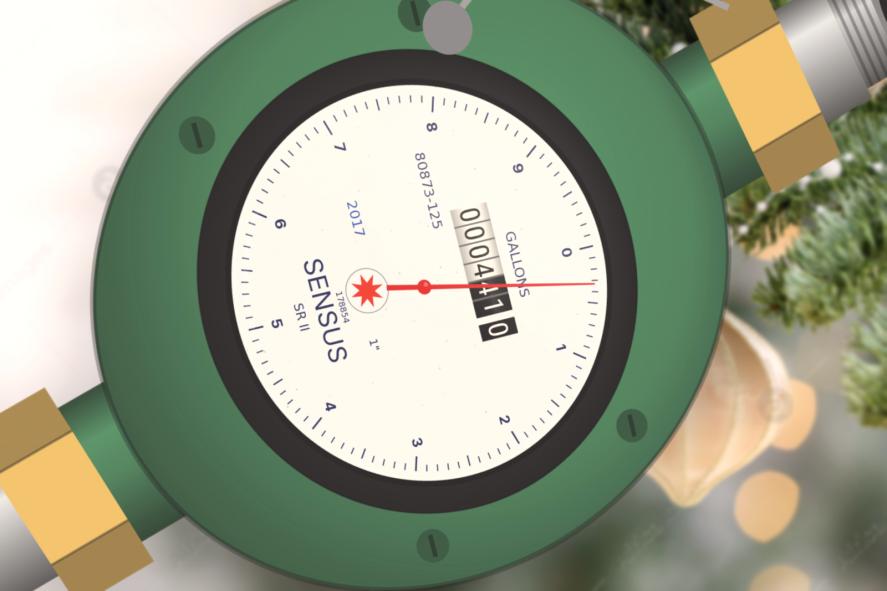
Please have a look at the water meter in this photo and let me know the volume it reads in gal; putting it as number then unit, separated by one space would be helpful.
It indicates 4410.3 gal
